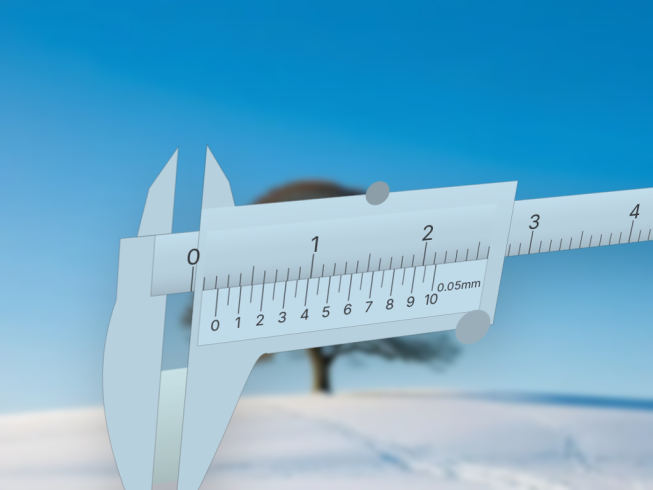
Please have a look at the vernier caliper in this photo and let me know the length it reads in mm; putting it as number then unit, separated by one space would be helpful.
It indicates 2.2 mm
